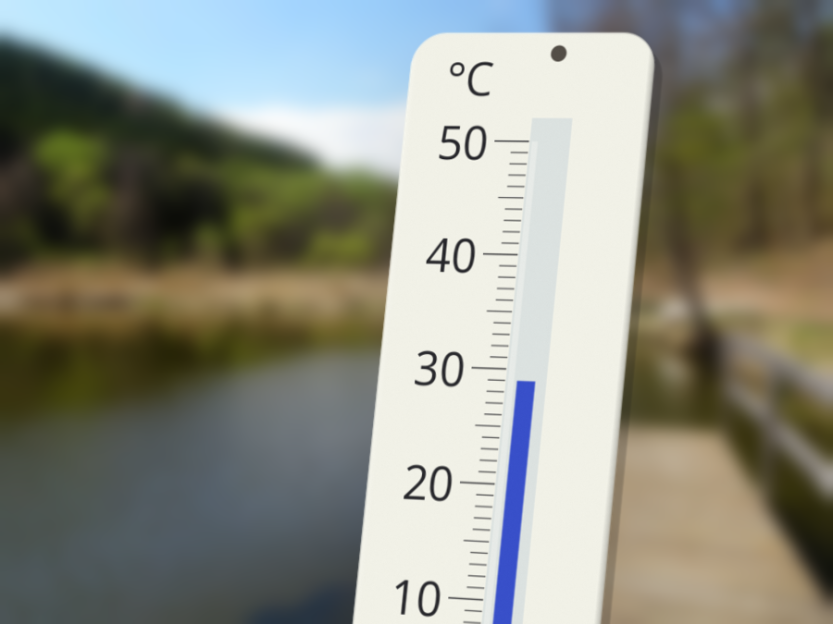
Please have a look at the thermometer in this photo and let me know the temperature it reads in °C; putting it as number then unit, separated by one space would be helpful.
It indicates 29 °C
